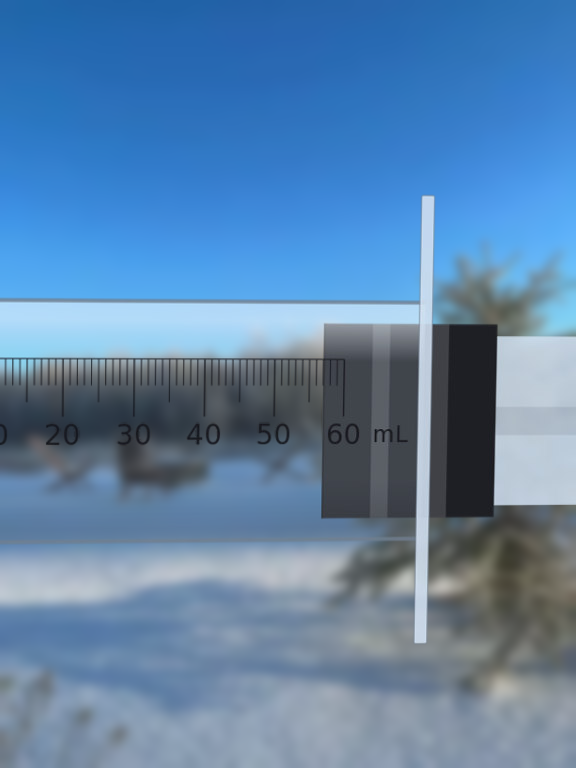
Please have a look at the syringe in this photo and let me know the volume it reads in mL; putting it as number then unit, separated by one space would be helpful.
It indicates 57 mL
